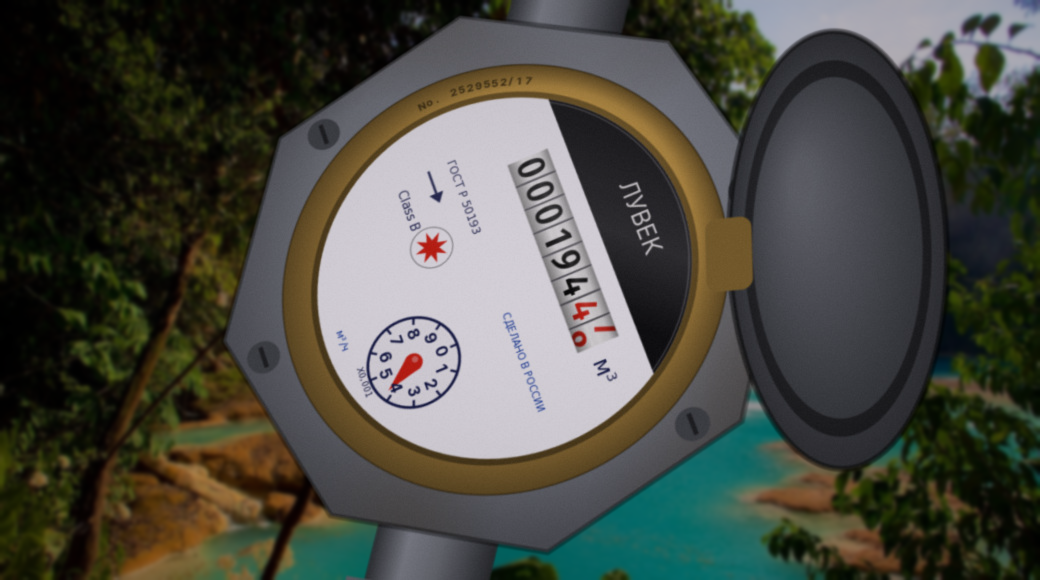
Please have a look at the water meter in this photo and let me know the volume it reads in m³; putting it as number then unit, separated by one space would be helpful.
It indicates 194.474 m³
